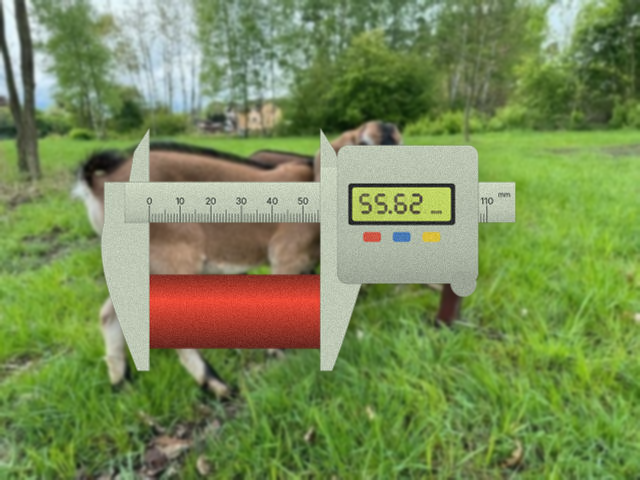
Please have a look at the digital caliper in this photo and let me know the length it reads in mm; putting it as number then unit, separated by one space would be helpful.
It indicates 55.62 mm
